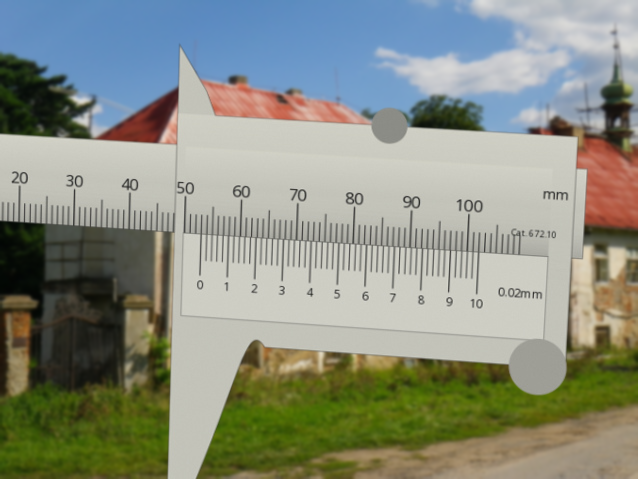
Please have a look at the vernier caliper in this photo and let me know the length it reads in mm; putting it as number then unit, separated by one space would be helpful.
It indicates 53.0 mm
